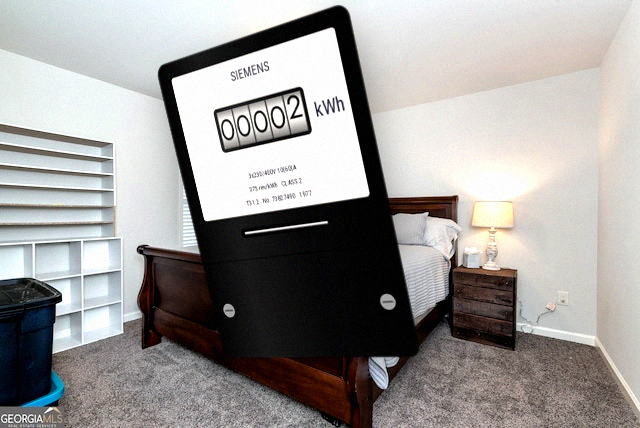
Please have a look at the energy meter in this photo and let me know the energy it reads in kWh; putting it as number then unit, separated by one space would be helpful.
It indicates 2 kWh
